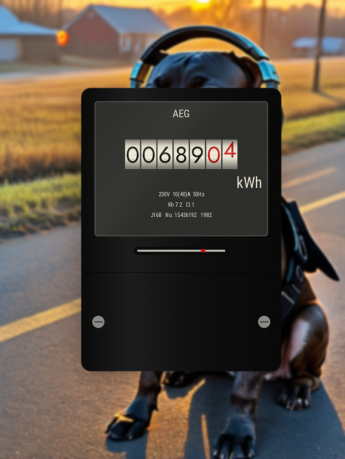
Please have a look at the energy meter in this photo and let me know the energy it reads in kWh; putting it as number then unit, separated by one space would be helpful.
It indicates 689.04 kWh
